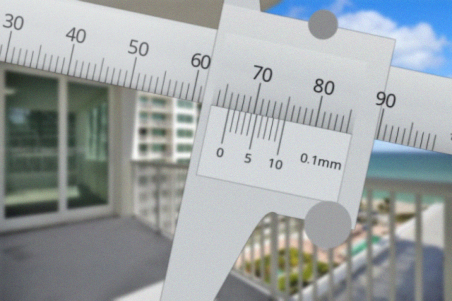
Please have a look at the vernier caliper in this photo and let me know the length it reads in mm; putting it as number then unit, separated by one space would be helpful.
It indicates 66.0 mm
